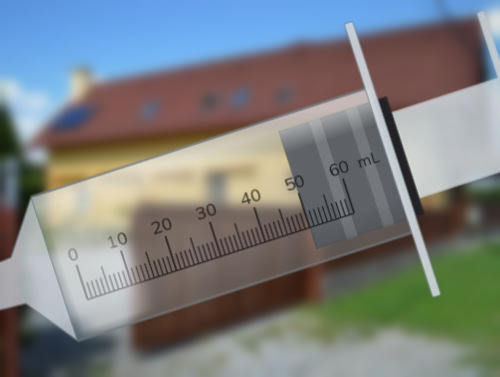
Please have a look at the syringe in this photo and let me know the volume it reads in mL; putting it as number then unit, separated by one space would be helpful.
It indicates 50 mL
